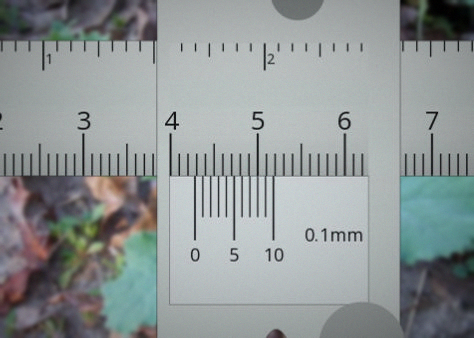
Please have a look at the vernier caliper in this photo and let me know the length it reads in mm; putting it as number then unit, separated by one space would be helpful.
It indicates 42.8 mm
